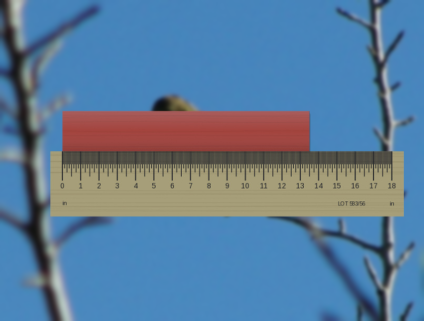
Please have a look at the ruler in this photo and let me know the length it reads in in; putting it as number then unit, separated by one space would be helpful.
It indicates 13.5 in
